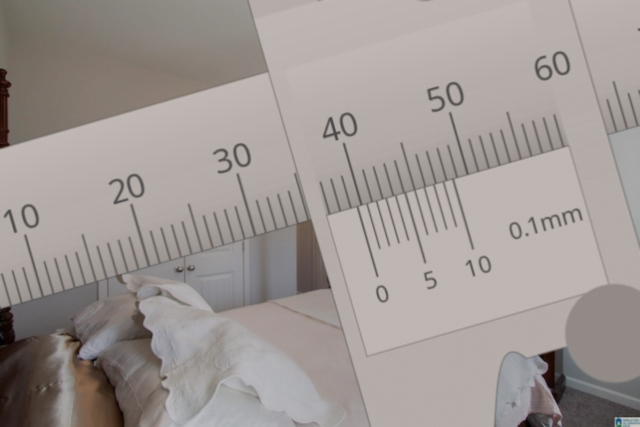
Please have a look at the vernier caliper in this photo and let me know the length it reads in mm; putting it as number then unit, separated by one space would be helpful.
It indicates 39.6 mm
